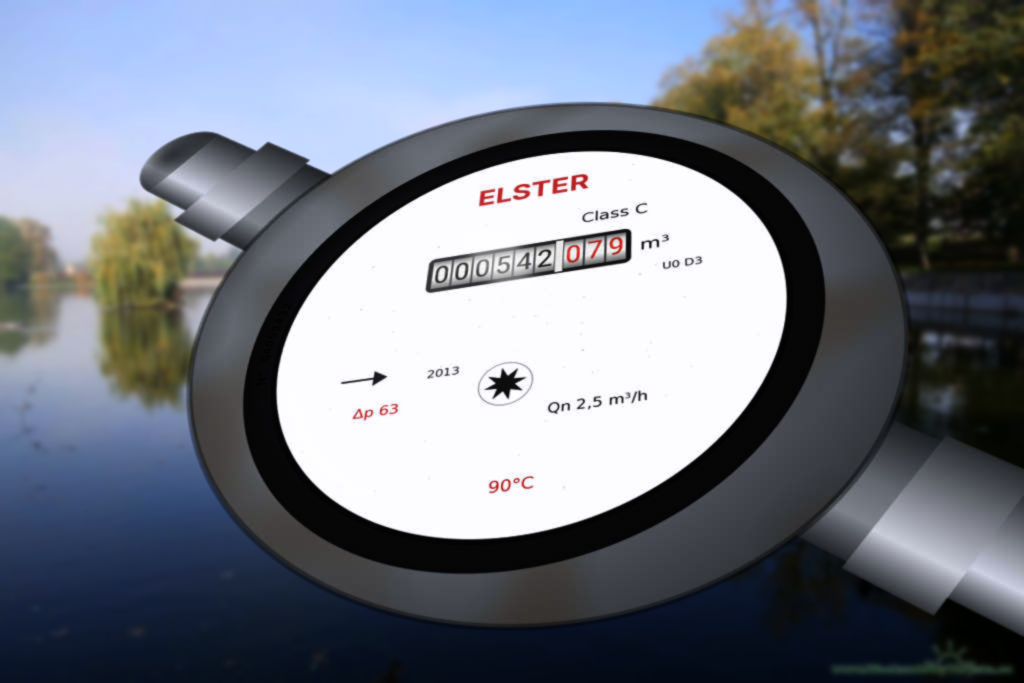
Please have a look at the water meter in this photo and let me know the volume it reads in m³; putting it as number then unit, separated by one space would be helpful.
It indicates 542.079 m³
